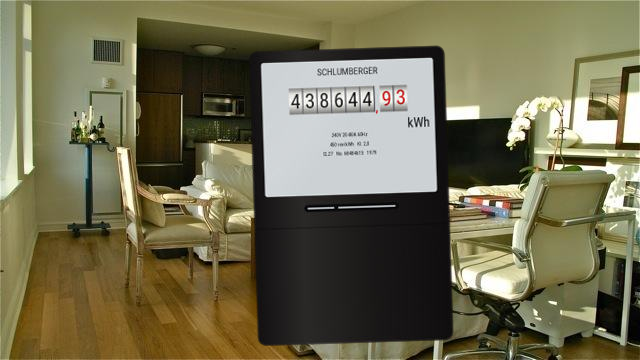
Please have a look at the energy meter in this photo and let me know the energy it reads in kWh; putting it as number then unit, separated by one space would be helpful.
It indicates 438644.93 kWh
